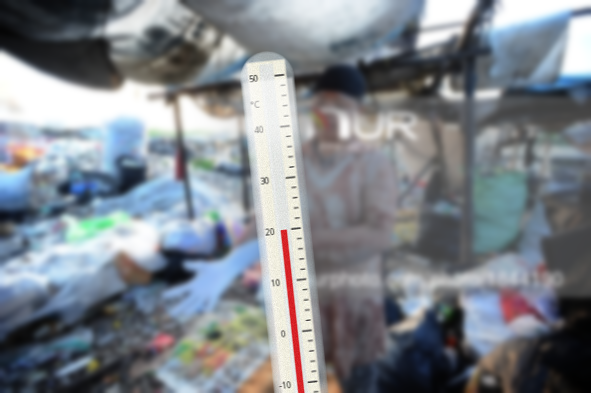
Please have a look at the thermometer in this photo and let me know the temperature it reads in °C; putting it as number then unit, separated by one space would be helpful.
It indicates 20 °C
